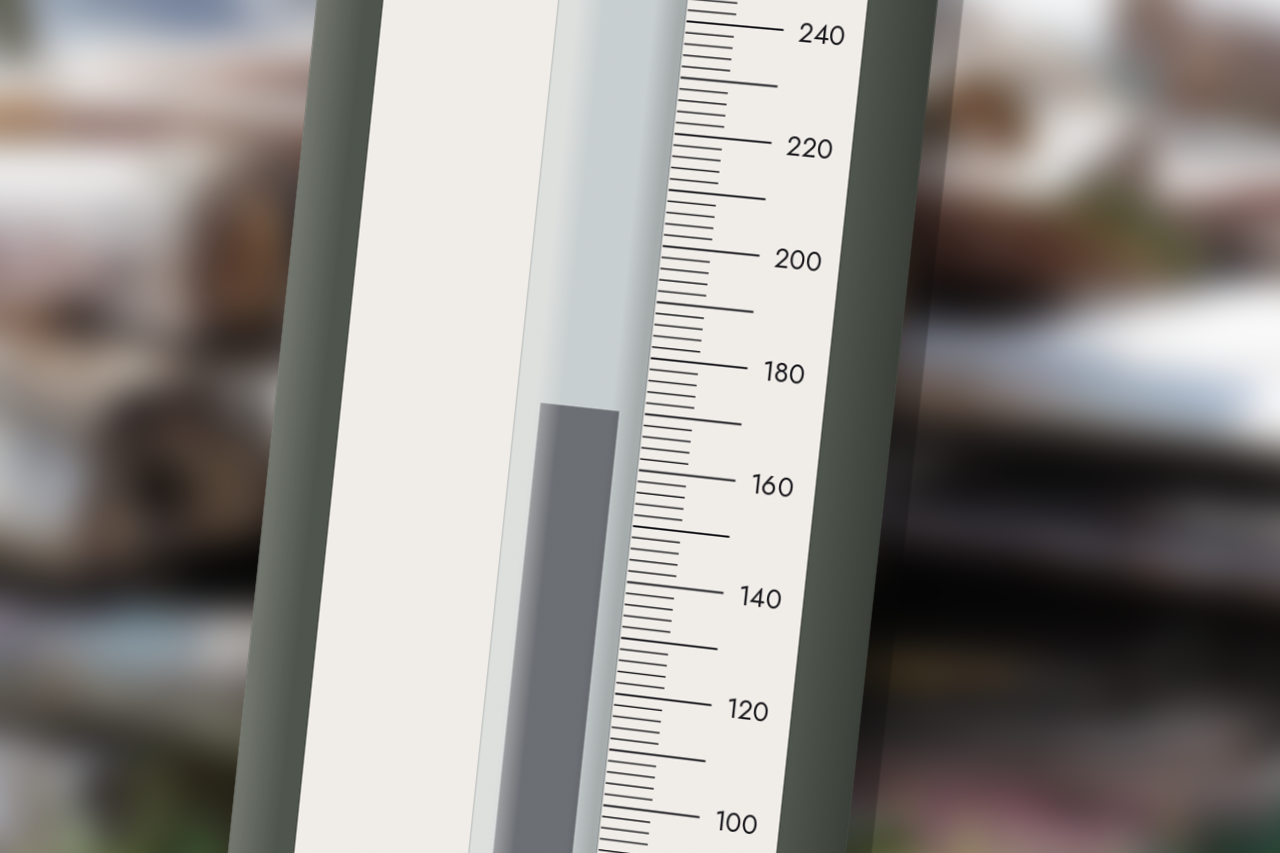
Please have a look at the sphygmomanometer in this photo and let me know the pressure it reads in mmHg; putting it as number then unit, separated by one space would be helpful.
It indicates 170 mmHg
